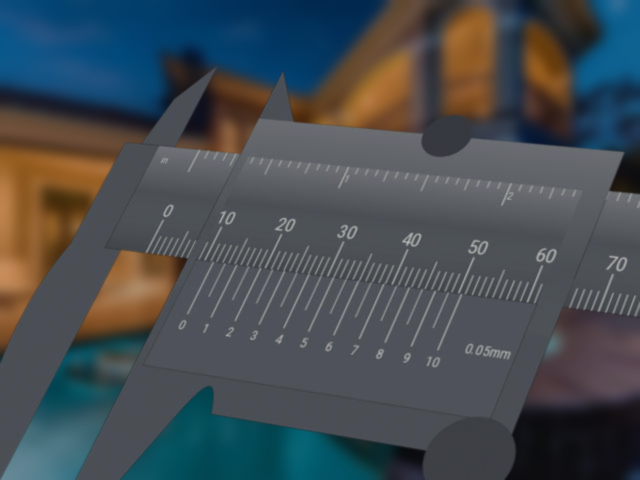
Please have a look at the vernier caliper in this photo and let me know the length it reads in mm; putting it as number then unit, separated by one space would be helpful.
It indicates 11.5 mm
